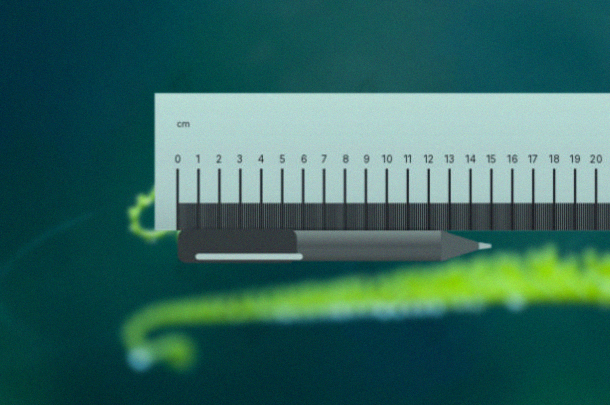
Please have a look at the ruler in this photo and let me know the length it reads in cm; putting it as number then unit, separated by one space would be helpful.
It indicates 15 cm
